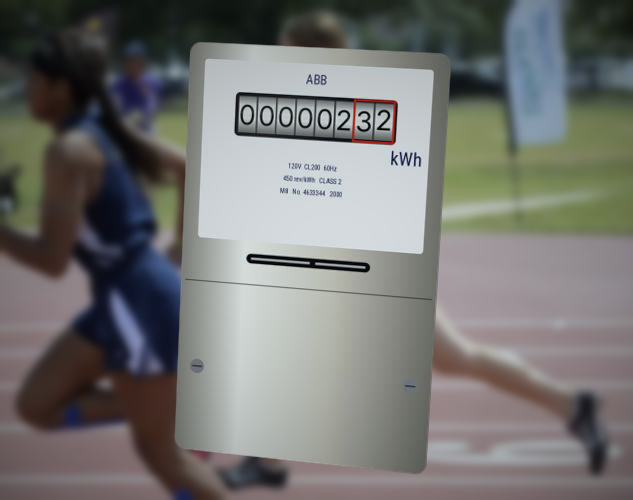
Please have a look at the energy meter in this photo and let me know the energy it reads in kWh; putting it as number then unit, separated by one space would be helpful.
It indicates 2.32 kWh
